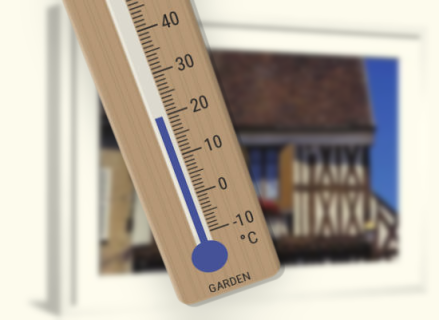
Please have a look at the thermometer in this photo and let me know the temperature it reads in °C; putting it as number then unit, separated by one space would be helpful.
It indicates 20 °C
